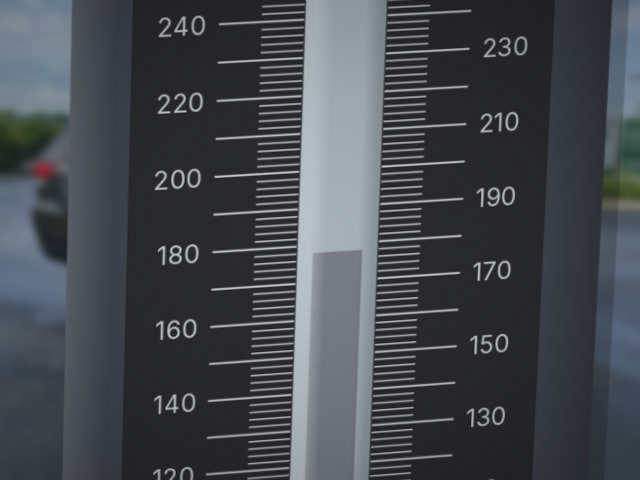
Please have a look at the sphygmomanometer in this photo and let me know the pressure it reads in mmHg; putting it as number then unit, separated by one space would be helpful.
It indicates 178 mmHg
